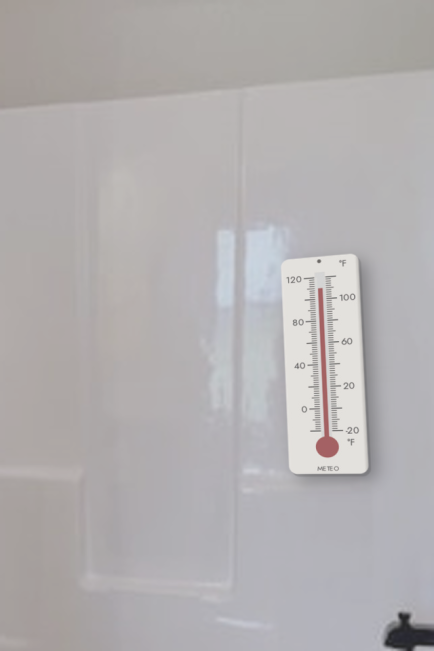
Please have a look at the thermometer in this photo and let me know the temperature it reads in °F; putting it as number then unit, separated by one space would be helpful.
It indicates 110 °F
